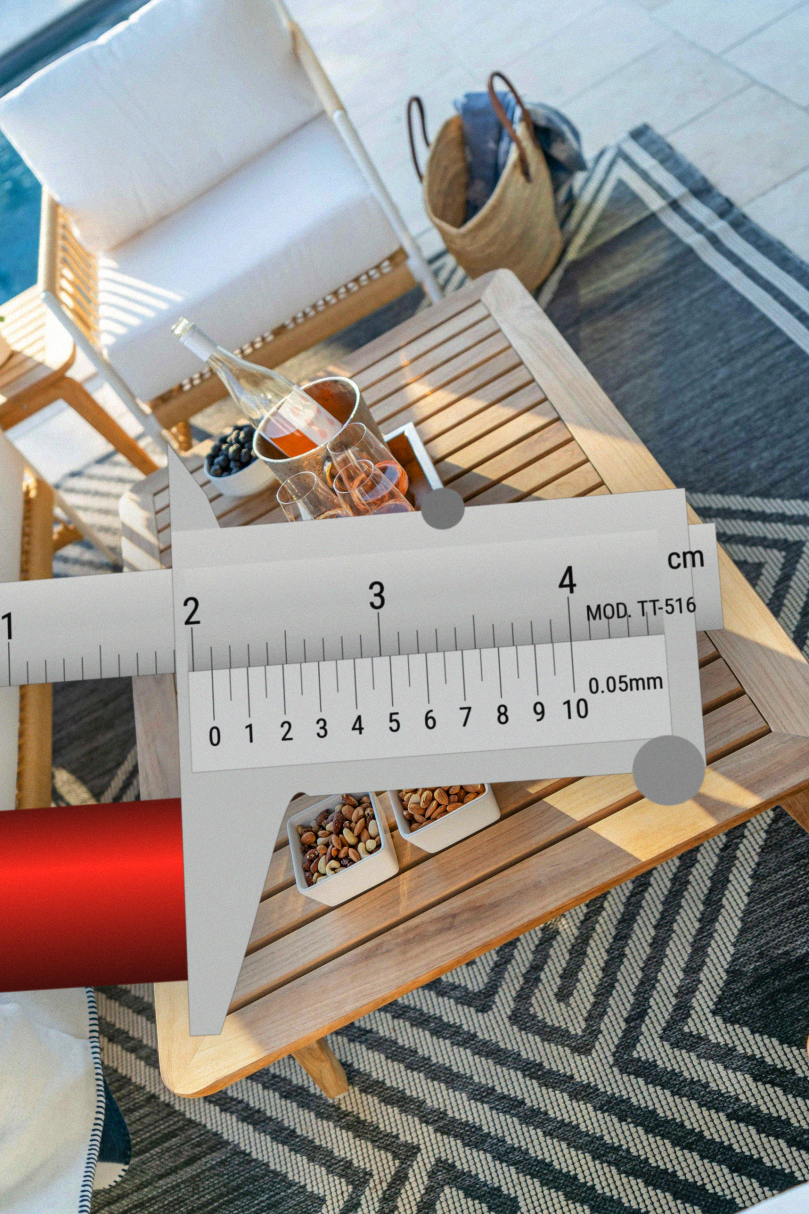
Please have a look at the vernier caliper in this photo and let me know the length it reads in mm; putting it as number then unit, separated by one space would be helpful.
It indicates 21.0 mm
